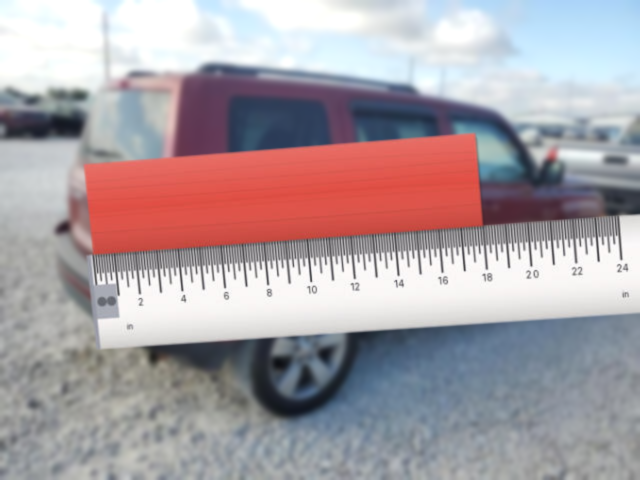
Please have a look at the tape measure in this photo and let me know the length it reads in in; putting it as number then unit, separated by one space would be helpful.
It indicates 18 in
